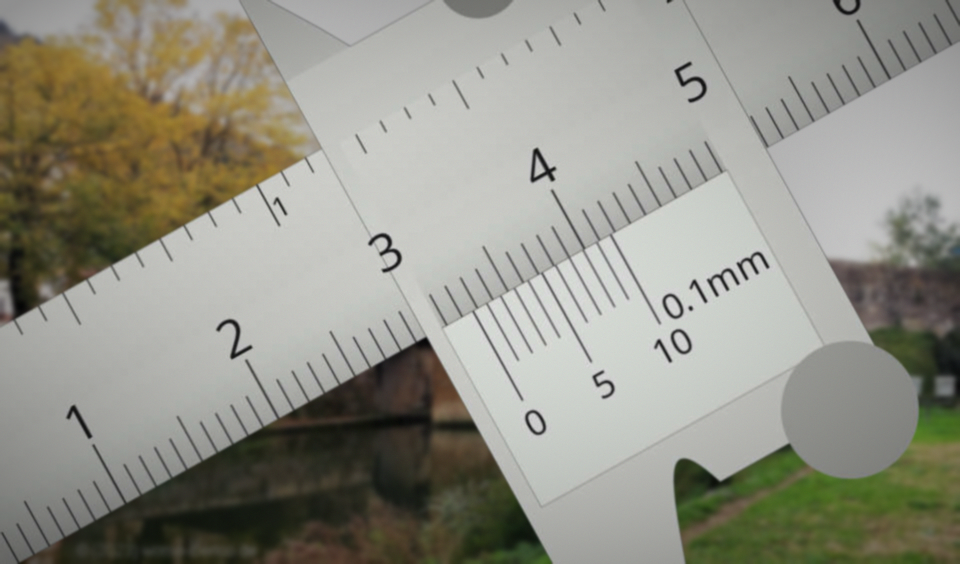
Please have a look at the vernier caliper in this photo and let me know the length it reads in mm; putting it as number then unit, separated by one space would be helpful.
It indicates 32.7 mm
